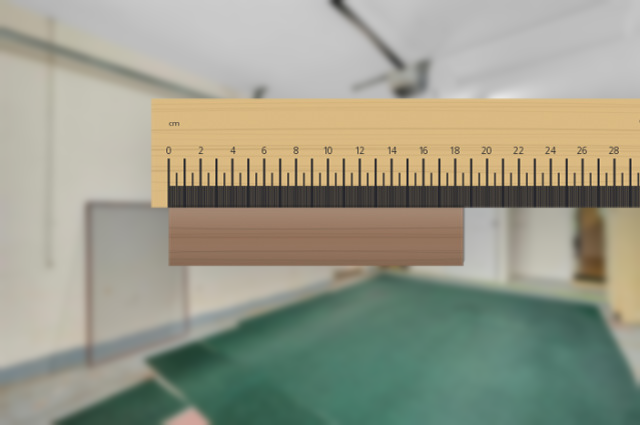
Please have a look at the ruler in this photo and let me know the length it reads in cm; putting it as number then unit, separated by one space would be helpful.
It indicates 18.5 cm
